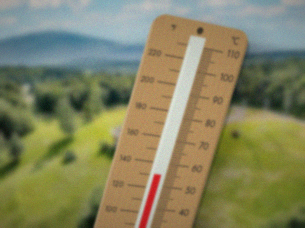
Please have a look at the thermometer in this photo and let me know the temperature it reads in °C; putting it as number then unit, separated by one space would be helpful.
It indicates 55 °C
